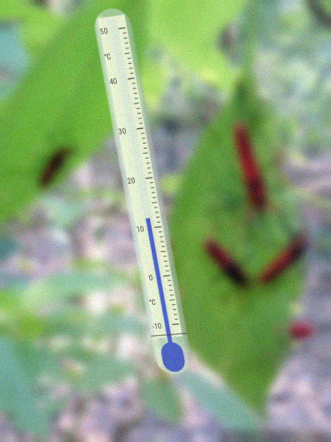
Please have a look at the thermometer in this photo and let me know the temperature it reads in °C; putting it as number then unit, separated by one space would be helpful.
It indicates 12 °C
